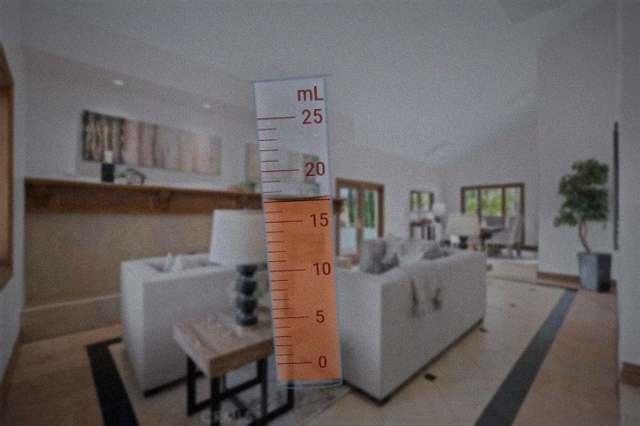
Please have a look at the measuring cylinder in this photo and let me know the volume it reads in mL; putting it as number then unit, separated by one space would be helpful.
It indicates 17 mL
